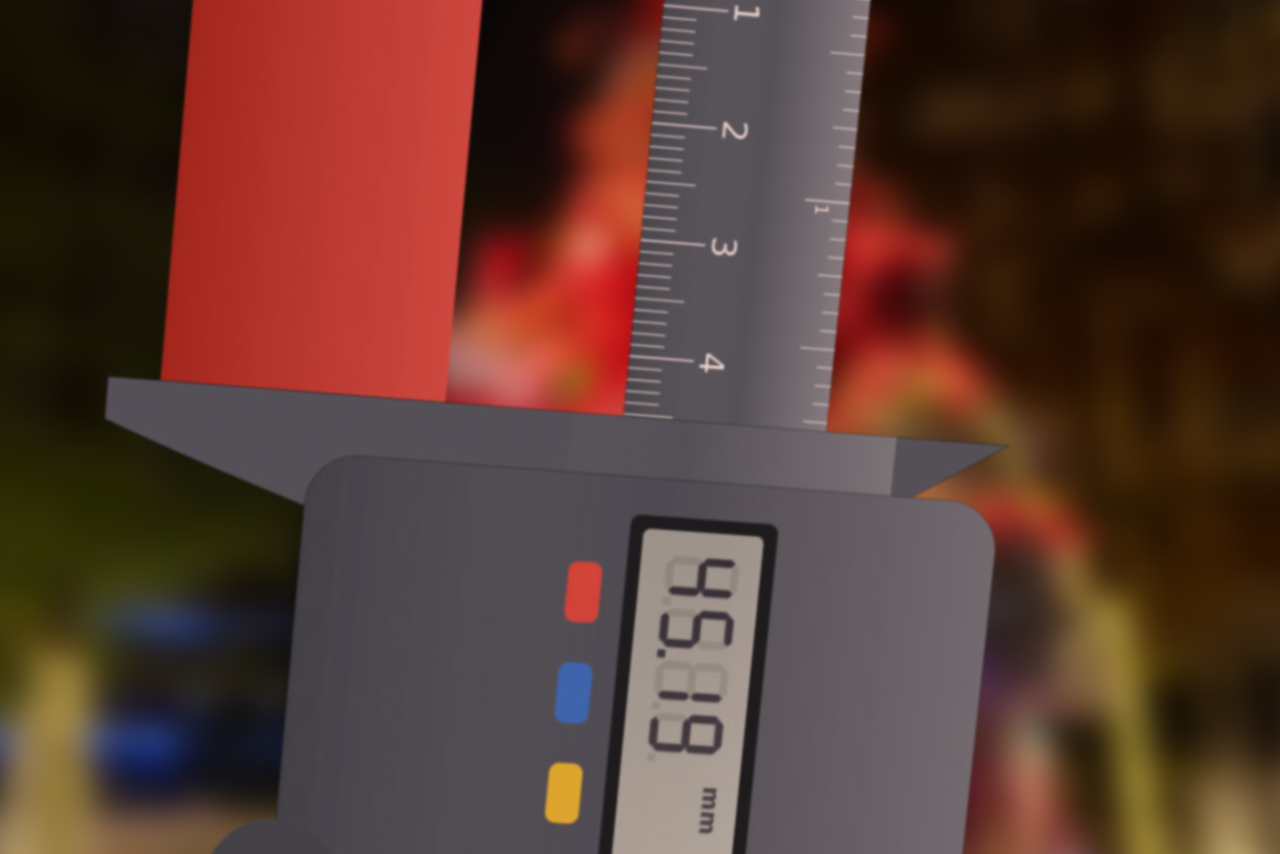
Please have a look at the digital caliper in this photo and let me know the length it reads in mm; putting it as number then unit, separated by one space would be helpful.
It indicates 45.19 mm
